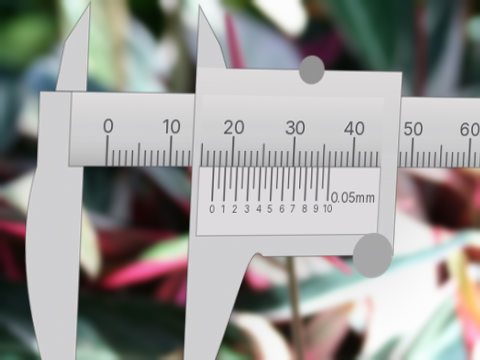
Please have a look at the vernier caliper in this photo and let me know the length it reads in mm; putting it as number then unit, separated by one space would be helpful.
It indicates 17.0 mm
